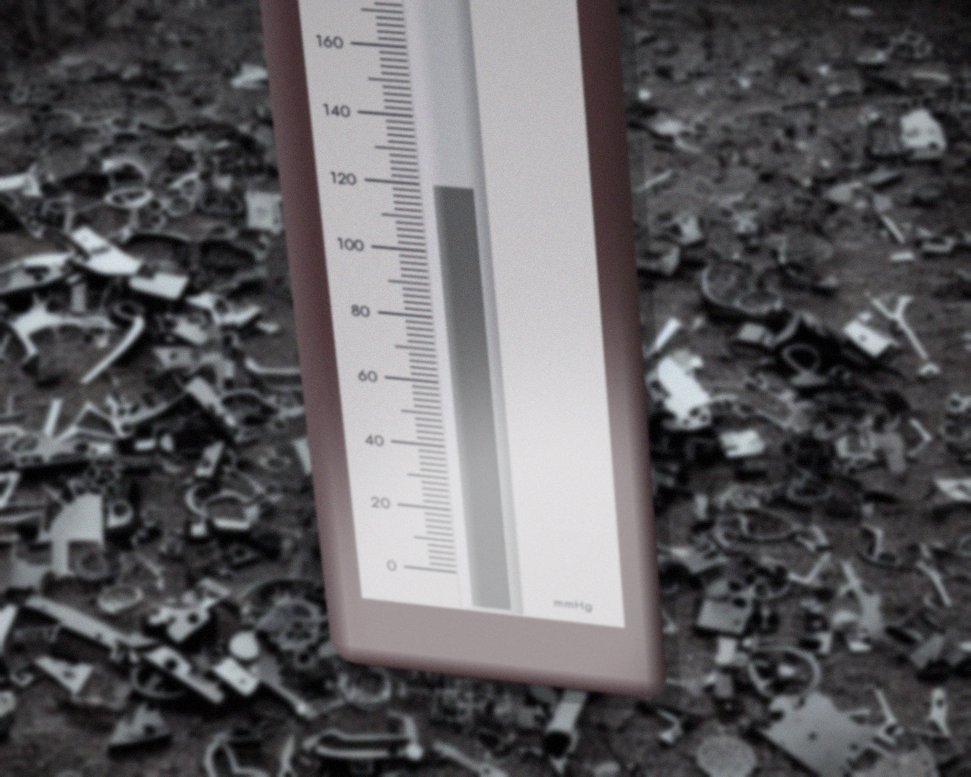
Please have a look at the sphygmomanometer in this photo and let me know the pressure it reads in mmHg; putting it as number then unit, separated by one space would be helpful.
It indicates 120 mmHg
